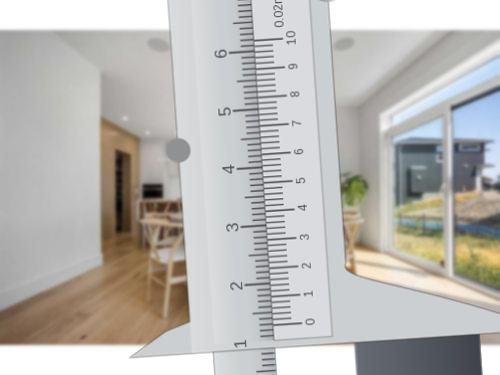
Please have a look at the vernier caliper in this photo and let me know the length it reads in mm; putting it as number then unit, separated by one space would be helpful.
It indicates 12.8 mm
